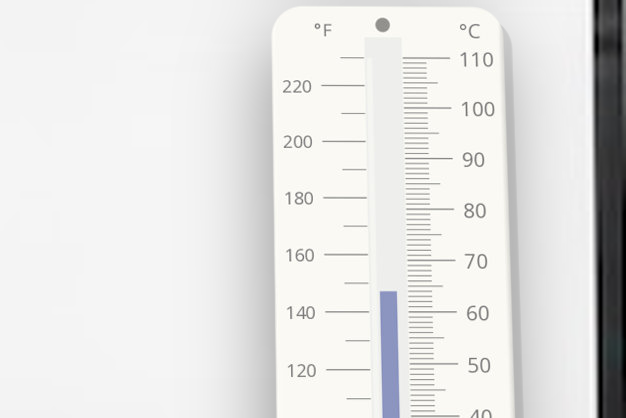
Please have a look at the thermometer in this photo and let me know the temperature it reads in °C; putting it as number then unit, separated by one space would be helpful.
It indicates 64 °C
